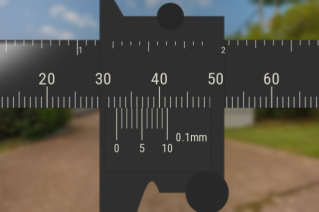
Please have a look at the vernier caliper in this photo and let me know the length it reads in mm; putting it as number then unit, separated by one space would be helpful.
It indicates 32.4 mm
